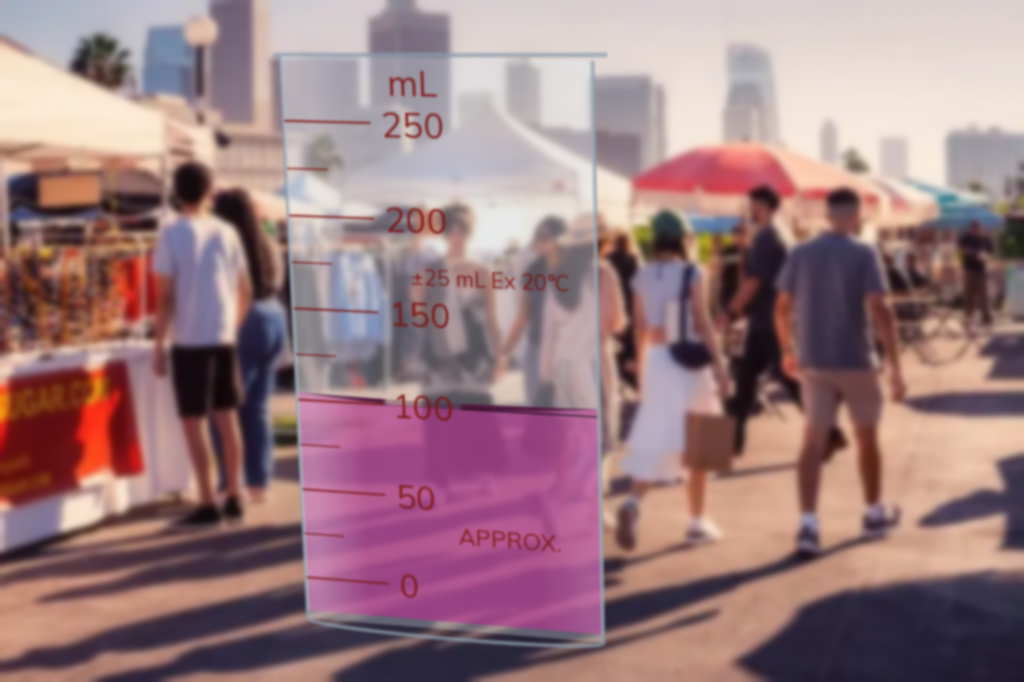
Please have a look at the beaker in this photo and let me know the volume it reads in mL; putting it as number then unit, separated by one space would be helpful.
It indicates 100 mL
